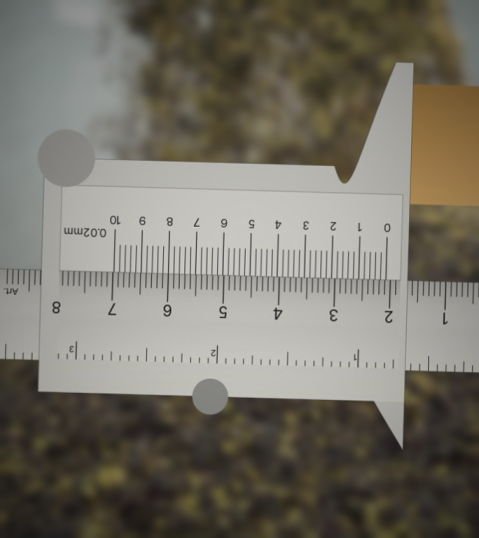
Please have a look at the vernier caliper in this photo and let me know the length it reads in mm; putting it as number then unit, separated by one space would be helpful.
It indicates 20.8 mm
